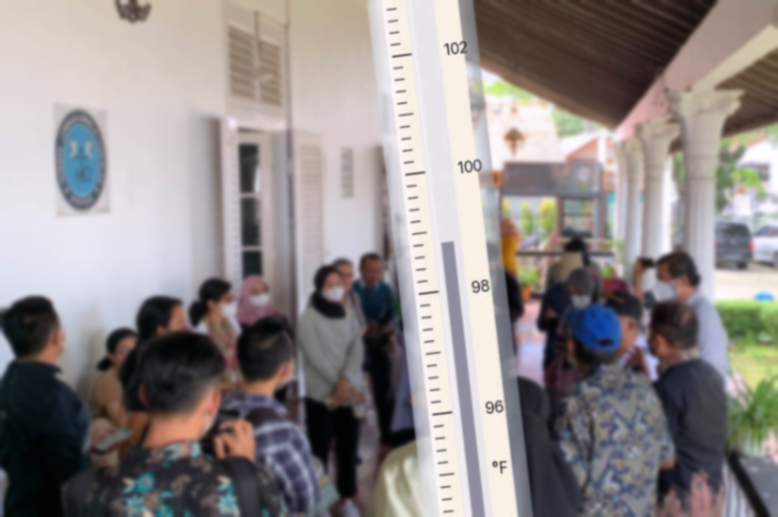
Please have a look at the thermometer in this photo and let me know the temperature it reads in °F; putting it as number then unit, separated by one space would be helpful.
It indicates 98.8 °F
